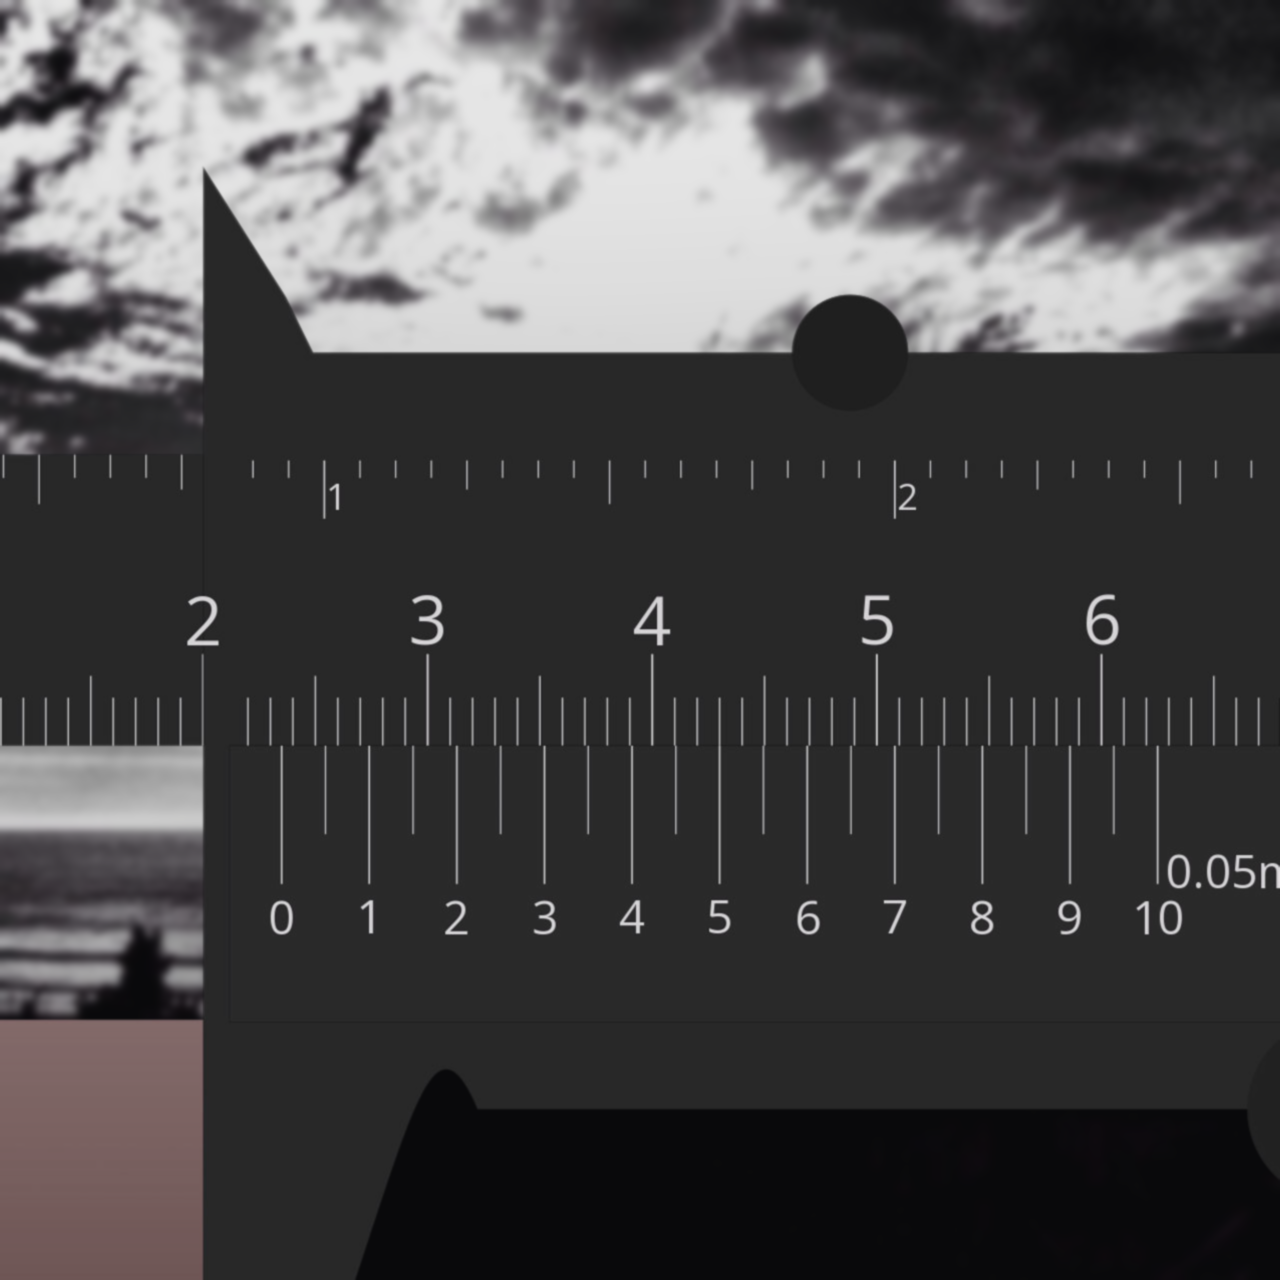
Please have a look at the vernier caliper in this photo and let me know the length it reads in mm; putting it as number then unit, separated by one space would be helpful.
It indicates 23.5 mm
